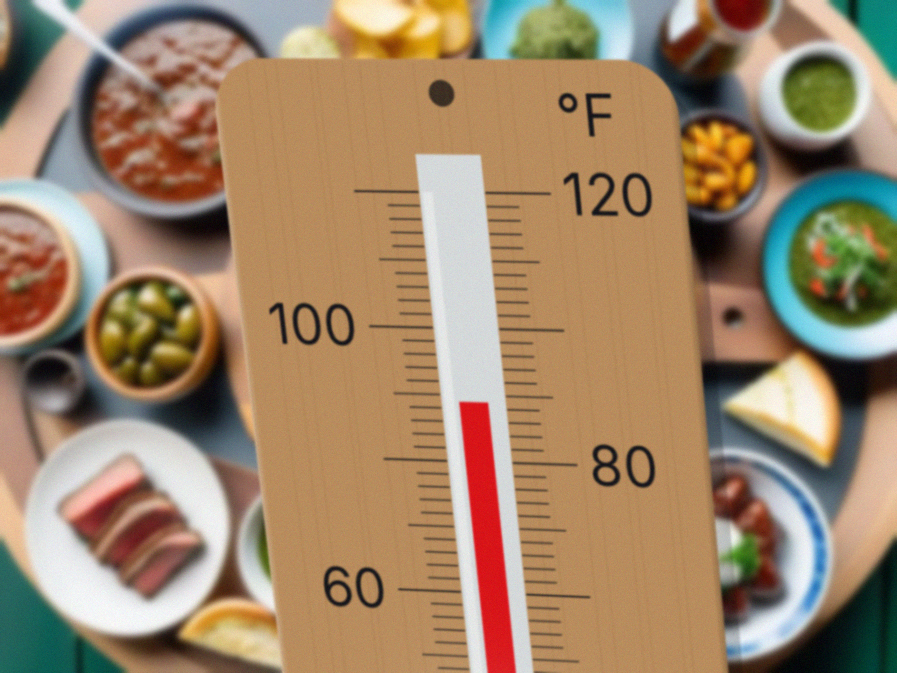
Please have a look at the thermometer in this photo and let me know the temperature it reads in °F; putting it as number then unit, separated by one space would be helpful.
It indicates 89 °F
